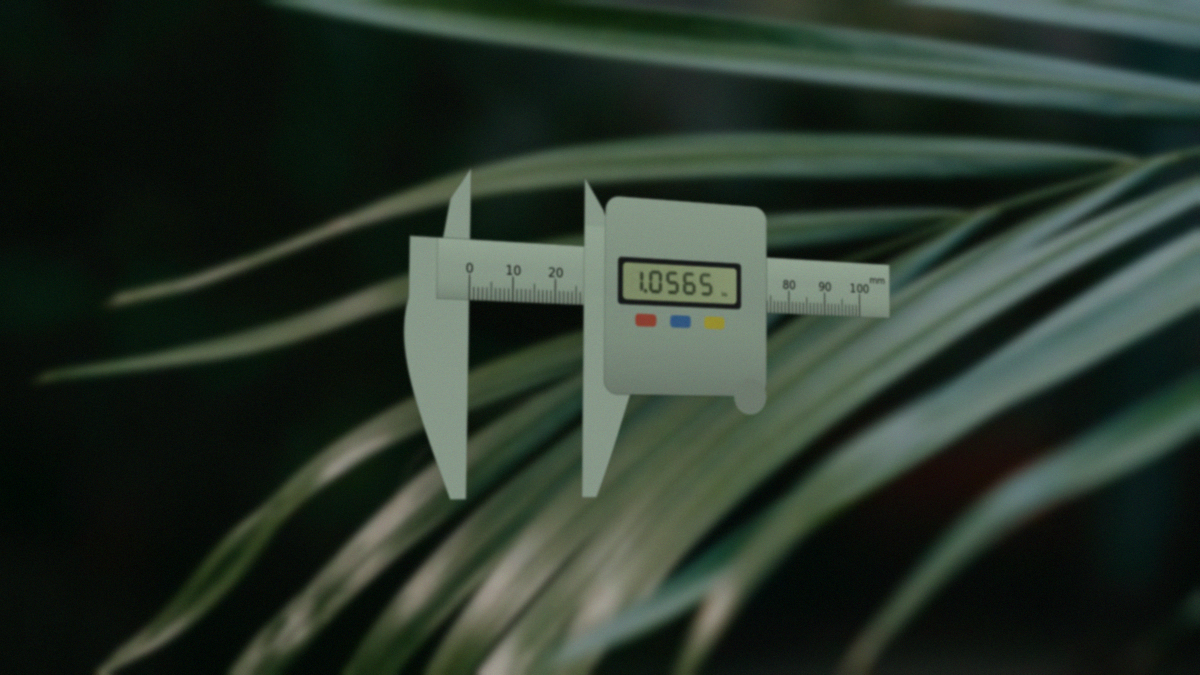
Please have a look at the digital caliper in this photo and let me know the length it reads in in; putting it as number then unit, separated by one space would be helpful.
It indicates 1.0565 in
